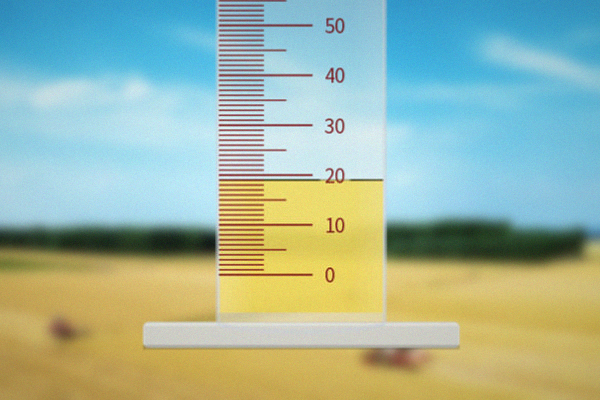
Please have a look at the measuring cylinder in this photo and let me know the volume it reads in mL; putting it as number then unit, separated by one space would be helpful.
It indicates 19 mL
